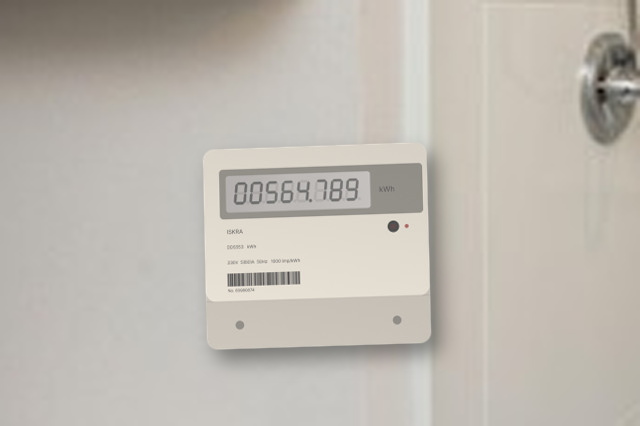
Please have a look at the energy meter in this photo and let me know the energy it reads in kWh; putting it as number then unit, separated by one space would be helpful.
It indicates 564.789 kWh
